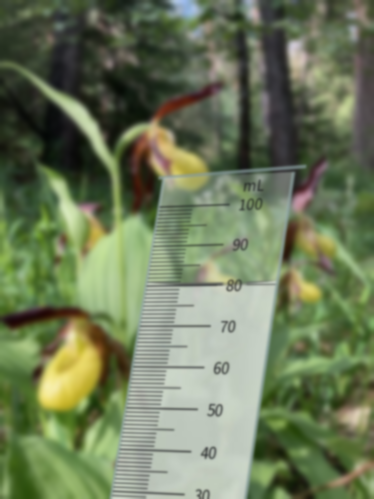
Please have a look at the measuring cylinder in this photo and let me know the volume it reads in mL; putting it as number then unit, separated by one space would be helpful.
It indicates 80 mL
